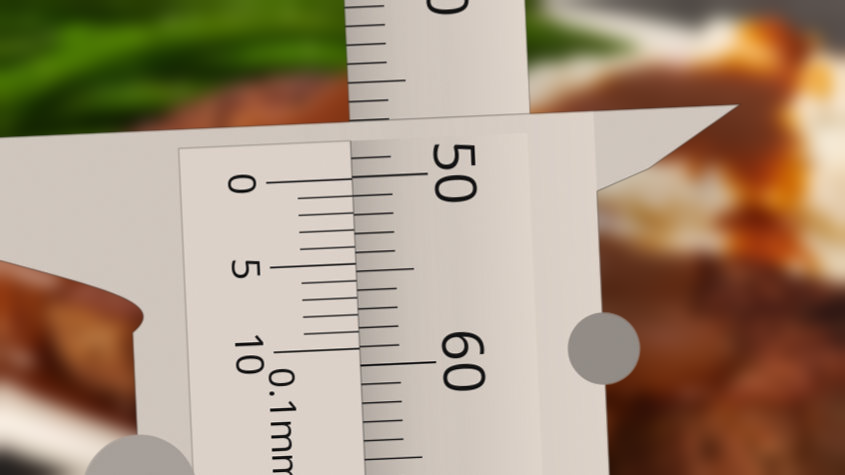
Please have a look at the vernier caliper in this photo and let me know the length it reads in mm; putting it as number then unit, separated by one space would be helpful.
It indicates 50.1 mm
